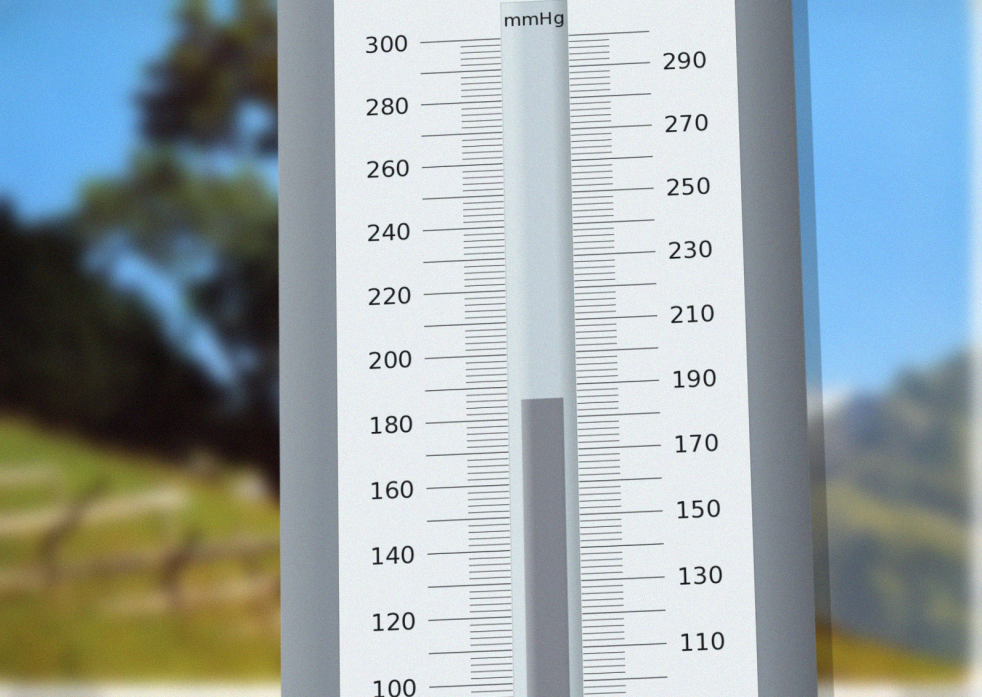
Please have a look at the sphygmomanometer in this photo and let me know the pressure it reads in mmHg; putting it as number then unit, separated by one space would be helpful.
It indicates 186 mmHg
